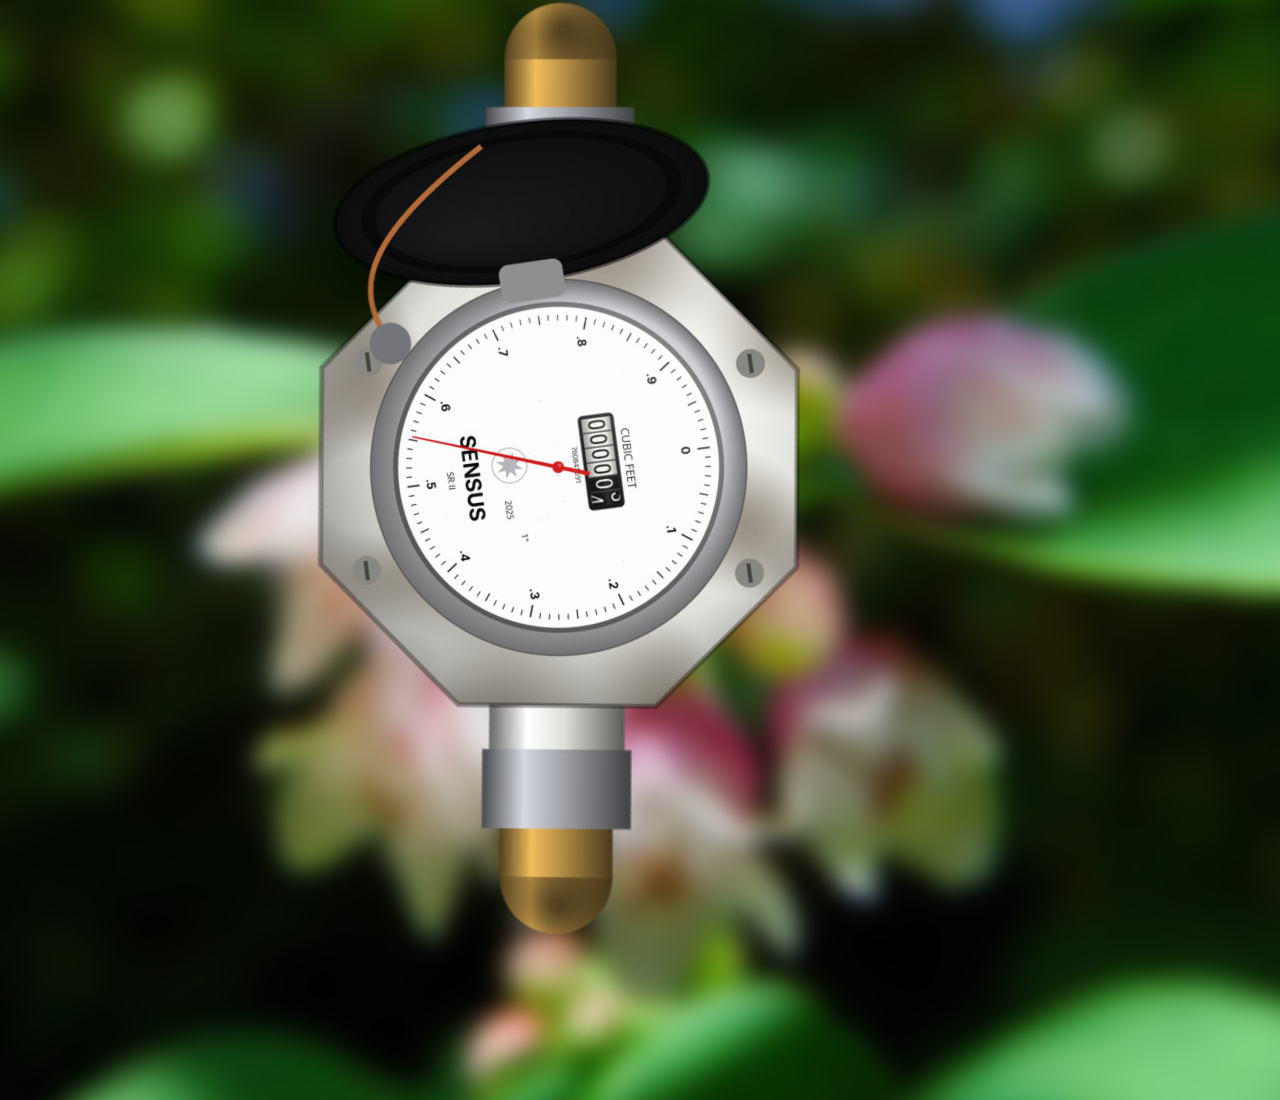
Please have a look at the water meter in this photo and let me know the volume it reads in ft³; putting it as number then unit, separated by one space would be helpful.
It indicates 3.55 ft³
